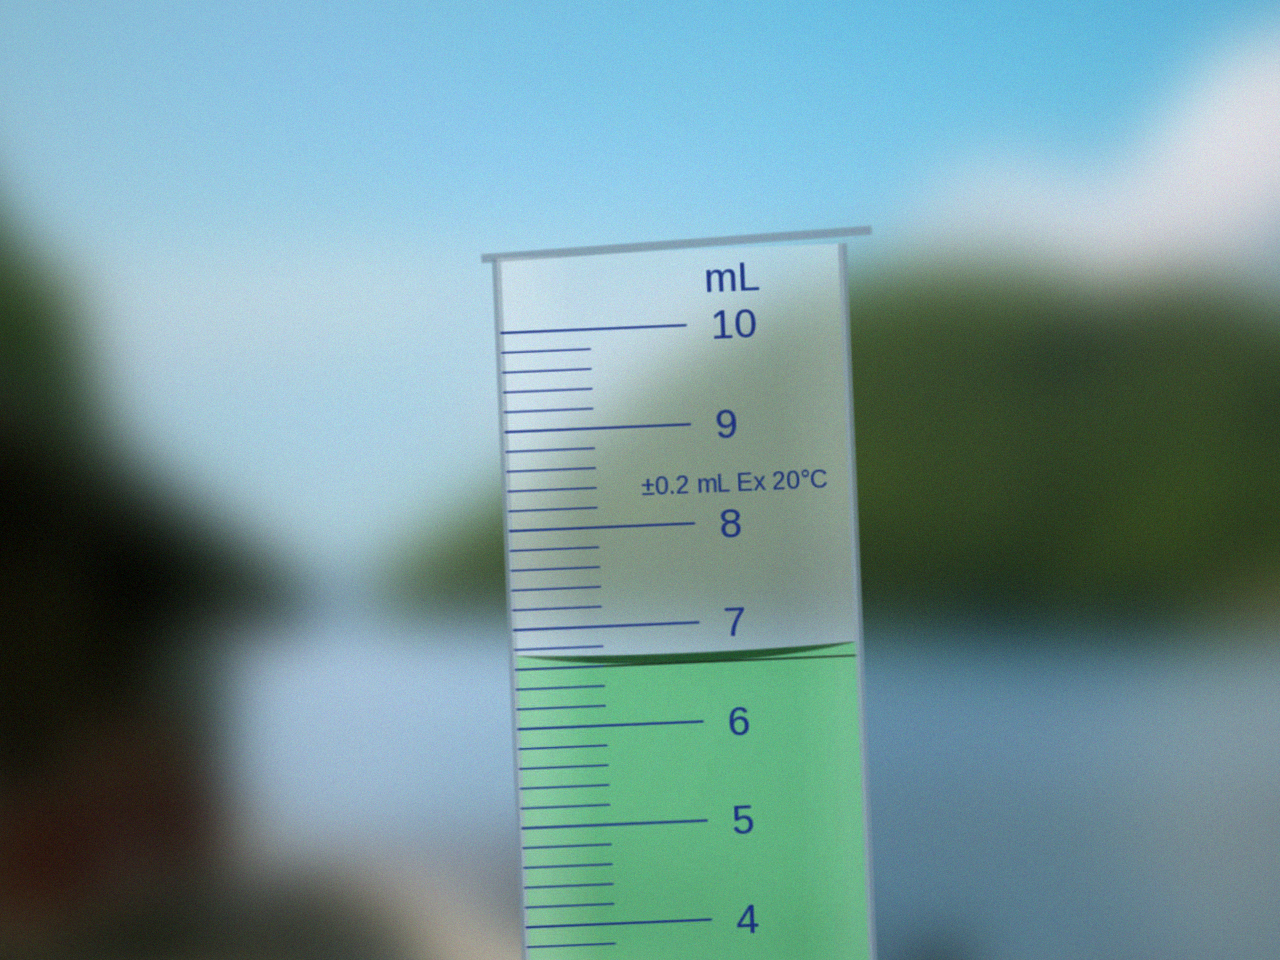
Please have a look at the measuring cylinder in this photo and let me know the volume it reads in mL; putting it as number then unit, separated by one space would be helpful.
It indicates 6.6 mL
